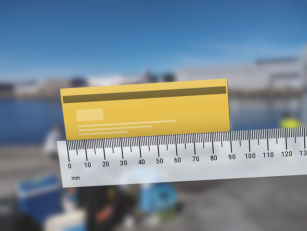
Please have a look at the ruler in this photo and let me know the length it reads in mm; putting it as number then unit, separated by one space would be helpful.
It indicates 90 mm
